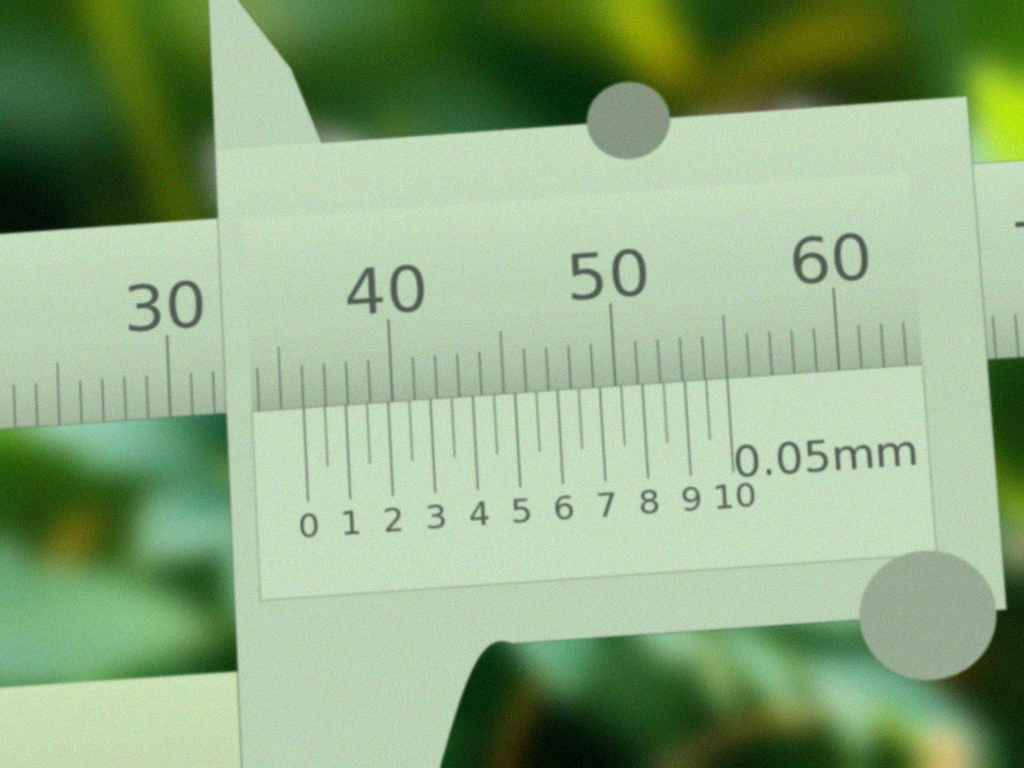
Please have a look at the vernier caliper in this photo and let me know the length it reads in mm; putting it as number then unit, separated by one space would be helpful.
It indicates 36.0 mm
